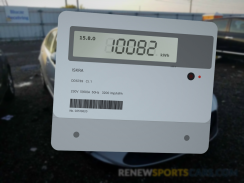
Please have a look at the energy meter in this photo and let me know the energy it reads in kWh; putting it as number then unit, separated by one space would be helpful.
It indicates 10082 kWh
